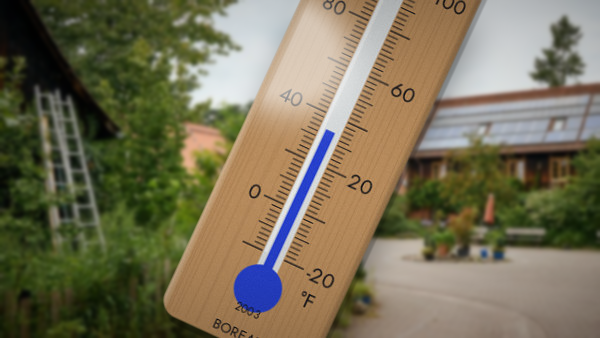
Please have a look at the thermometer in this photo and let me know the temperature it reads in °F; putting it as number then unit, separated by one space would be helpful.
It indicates 34 °F
